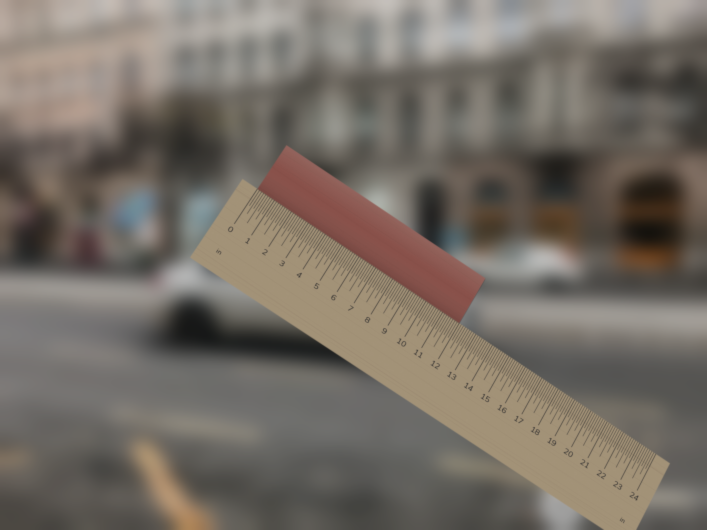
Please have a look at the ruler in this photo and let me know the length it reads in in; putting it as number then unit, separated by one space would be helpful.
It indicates 12 in
